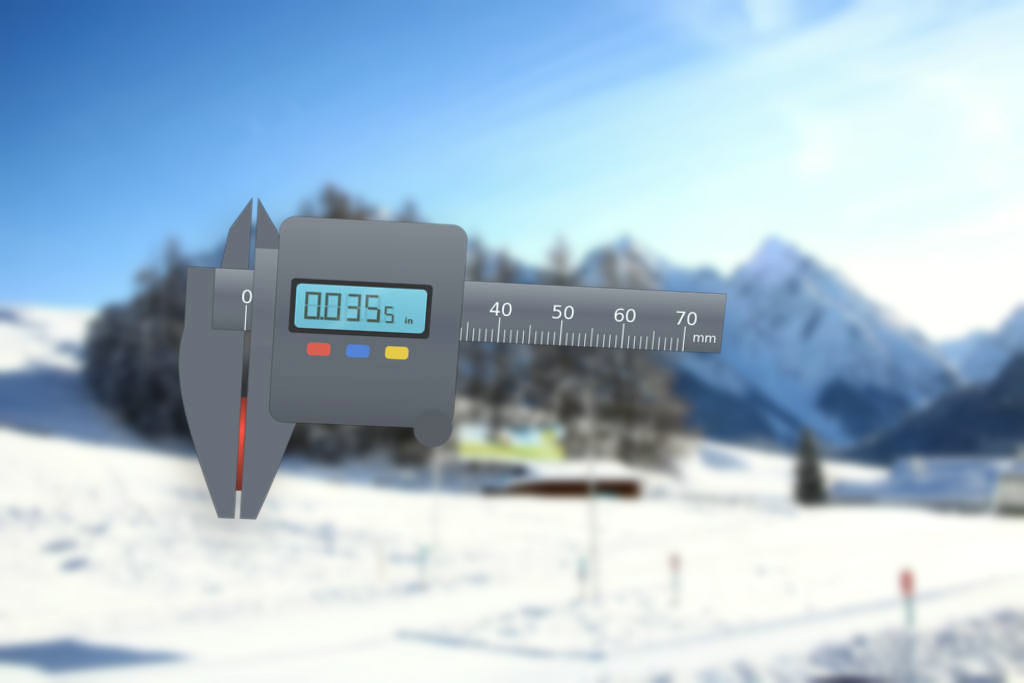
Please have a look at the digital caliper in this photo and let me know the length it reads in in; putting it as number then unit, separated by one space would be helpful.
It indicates 0.0355 in
